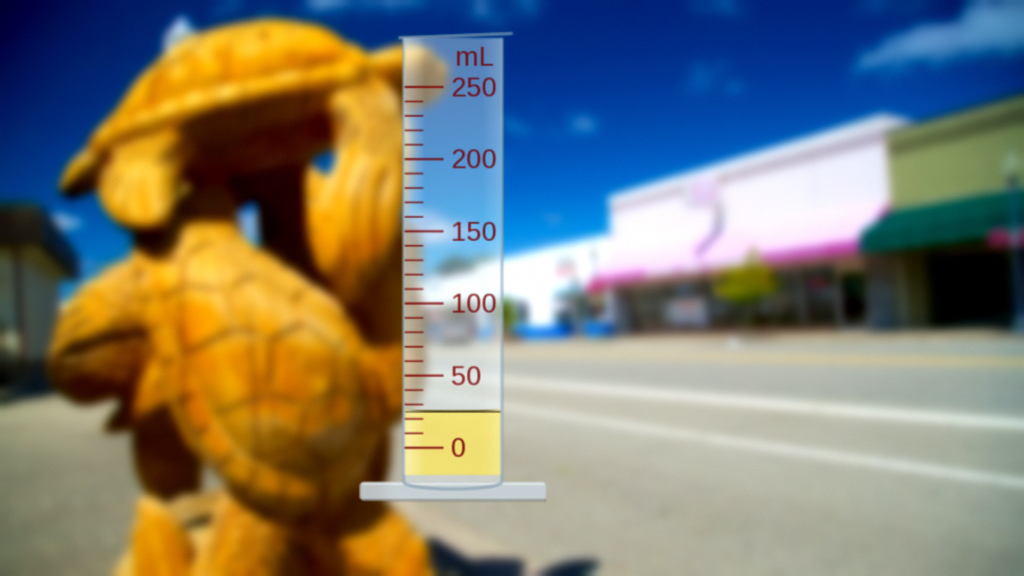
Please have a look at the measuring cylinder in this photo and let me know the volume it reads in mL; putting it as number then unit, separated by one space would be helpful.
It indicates 25 mL
